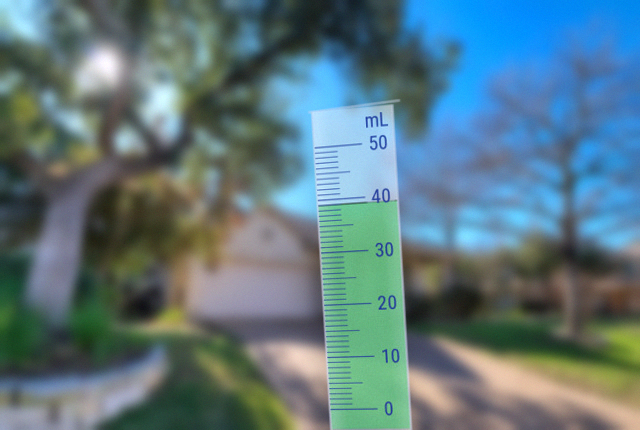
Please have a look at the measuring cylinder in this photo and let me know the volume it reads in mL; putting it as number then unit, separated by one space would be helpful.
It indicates 39 mL
